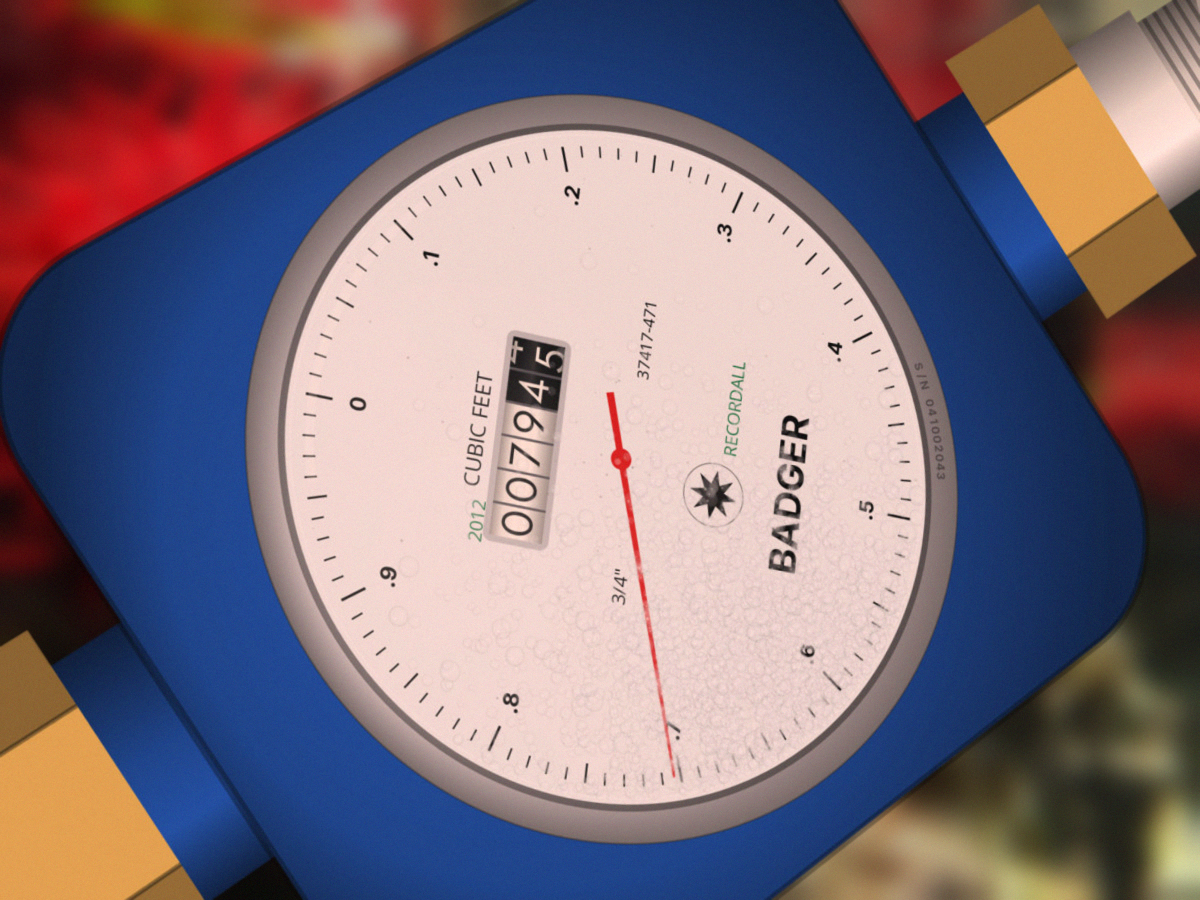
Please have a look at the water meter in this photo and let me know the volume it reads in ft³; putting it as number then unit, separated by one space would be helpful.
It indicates 7944.70 ft³
